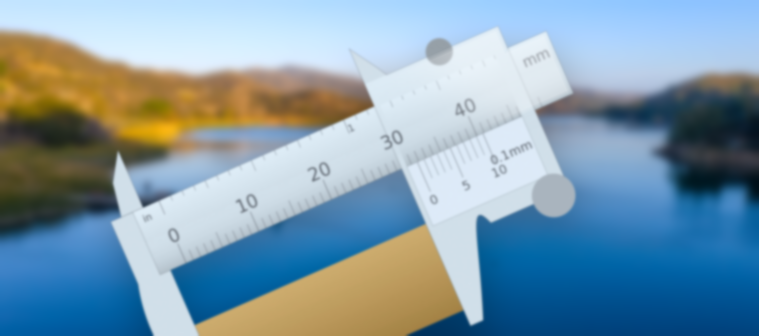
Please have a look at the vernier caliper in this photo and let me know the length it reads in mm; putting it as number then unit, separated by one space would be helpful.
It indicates 31.8 mm
